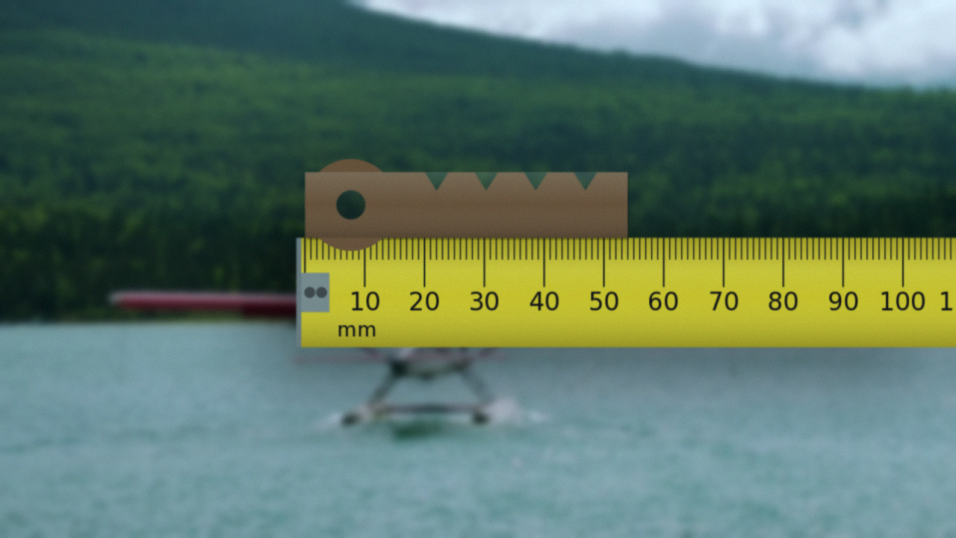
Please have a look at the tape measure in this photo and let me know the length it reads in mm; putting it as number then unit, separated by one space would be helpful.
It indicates 54 mm
